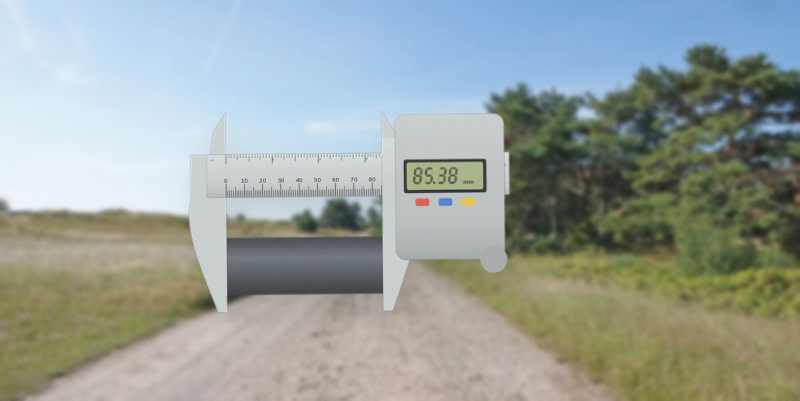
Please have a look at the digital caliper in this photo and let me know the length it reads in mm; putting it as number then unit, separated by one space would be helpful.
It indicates 85.38 mm
